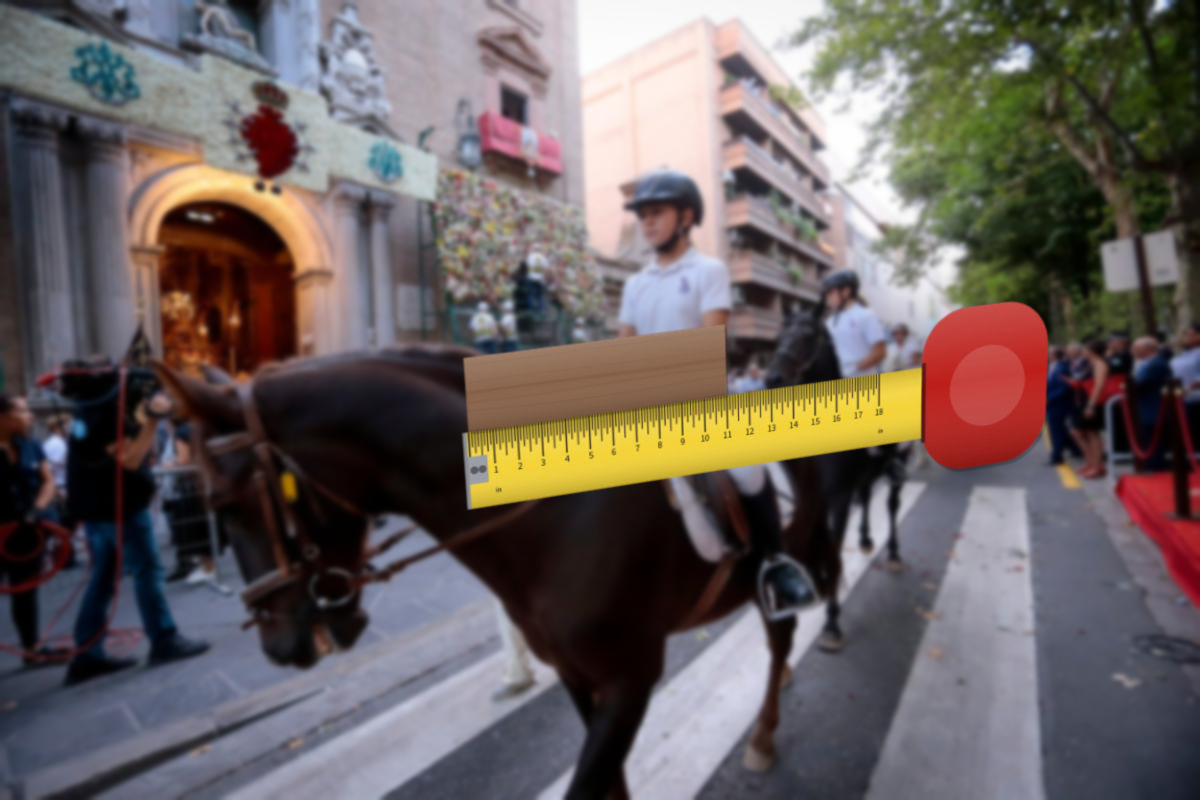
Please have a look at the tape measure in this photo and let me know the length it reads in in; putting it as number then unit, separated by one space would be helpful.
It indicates 11 in
